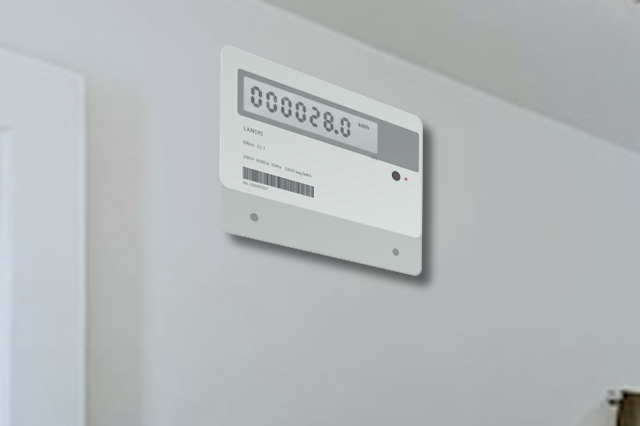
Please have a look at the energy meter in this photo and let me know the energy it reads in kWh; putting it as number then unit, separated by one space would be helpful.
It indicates 28.0 kWh
